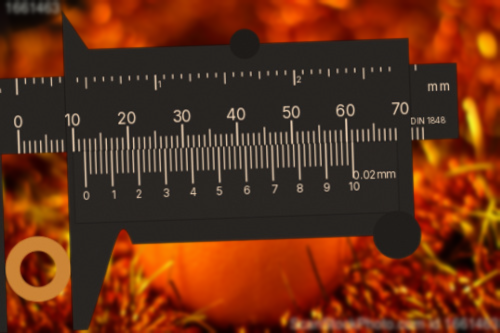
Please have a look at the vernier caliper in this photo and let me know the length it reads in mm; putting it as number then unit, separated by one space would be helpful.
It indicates 12.0 mm
